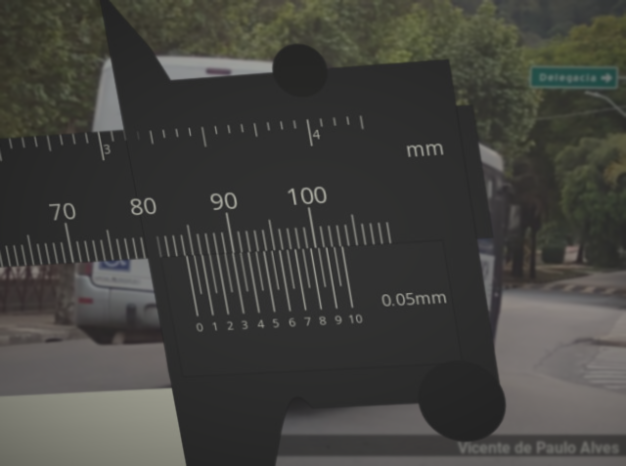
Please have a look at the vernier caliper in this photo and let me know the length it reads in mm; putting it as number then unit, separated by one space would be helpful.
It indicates 84.2 mm
